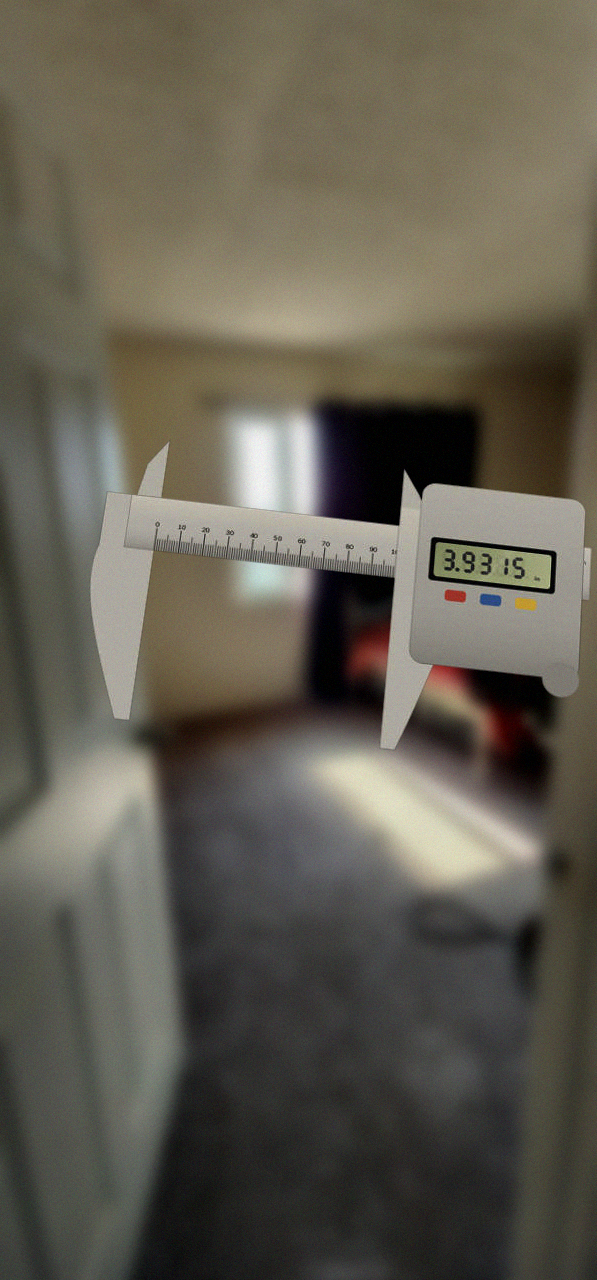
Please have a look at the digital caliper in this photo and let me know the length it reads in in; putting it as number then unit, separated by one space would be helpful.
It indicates 3.9315 in
